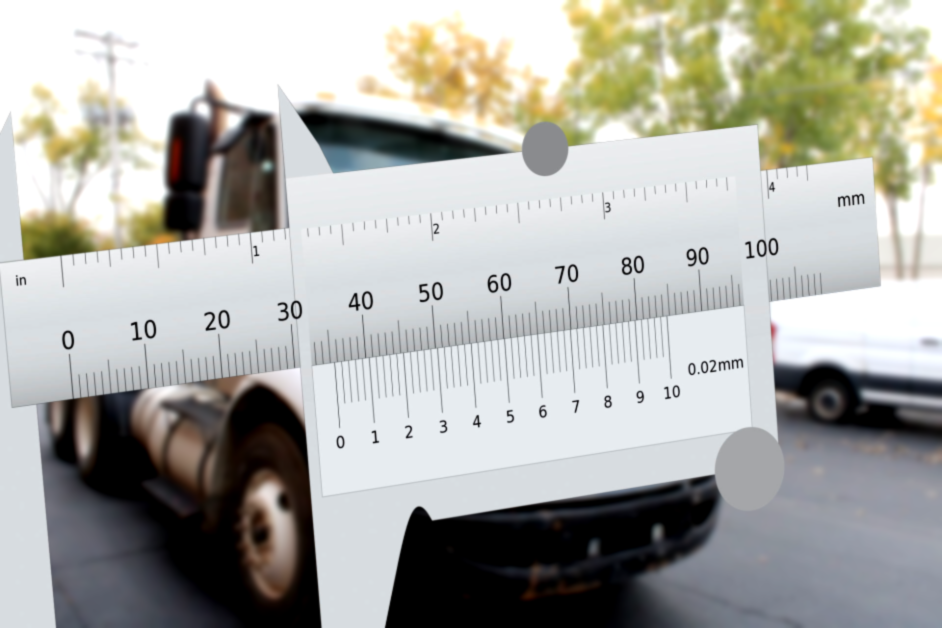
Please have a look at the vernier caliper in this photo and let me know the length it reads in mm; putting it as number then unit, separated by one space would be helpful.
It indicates 35.6 mm
